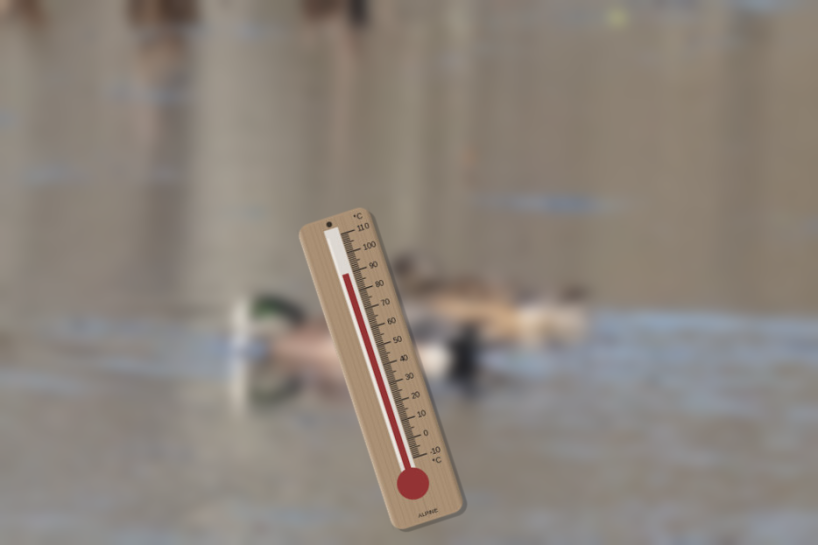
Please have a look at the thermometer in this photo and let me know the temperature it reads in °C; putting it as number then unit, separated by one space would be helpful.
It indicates 90 °C
